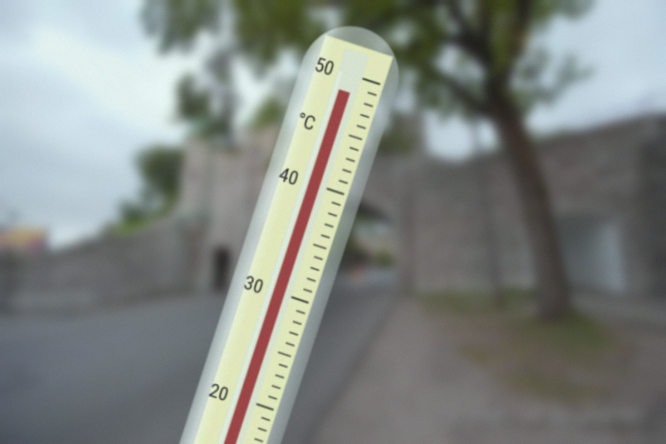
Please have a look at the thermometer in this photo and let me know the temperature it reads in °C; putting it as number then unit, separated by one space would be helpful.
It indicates 48.5 °C
